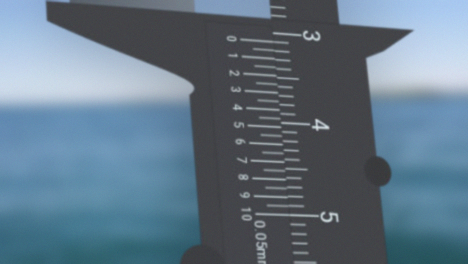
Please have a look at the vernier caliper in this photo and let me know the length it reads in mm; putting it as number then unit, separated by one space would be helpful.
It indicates 31.0 mm
